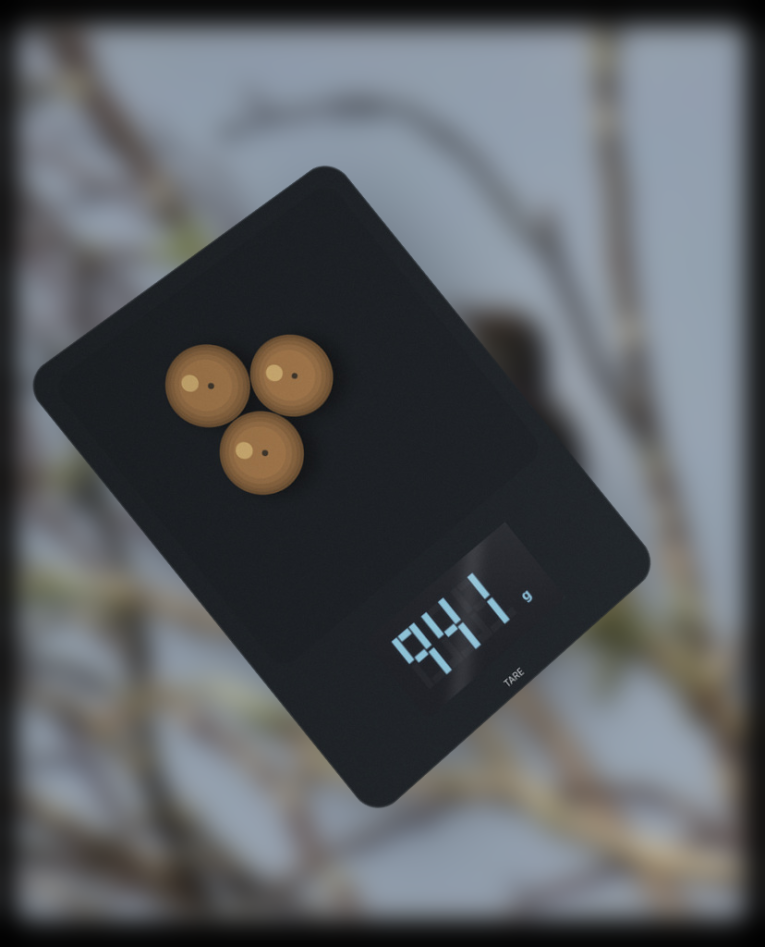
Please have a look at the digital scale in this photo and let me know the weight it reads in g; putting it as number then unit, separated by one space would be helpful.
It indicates 941 g
